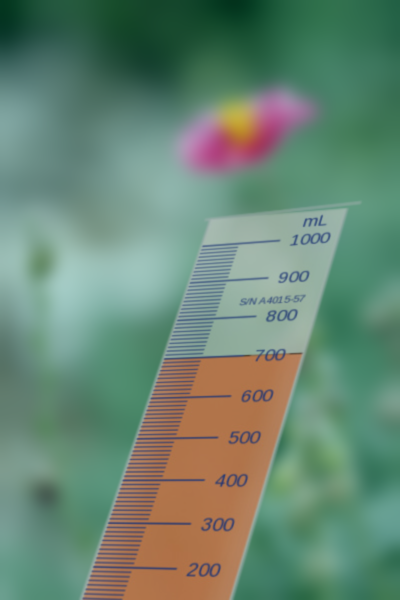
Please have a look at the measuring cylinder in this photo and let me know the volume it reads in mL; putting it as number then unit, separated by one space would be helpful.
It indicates 700 mL
